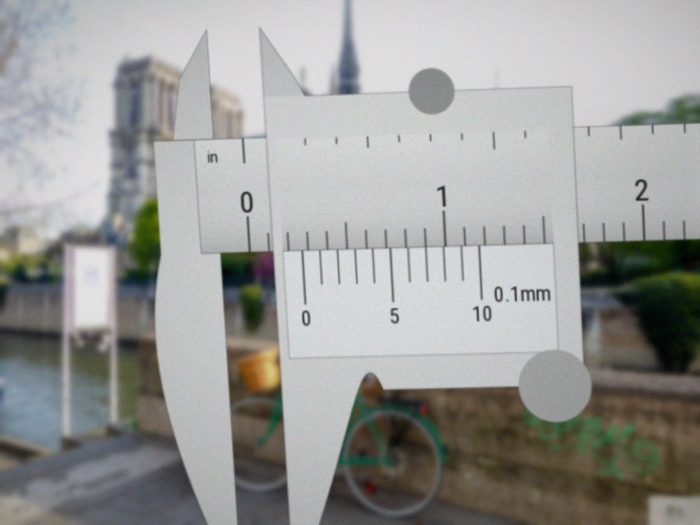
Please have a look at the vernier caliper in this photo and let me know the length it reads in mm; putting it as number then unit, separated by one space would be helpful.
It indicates 2.7 mm
